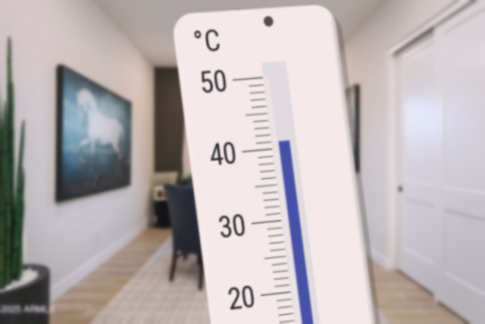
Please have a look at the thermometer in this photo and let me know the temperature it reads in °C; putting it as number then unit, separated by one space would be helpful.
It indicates 41 °C
